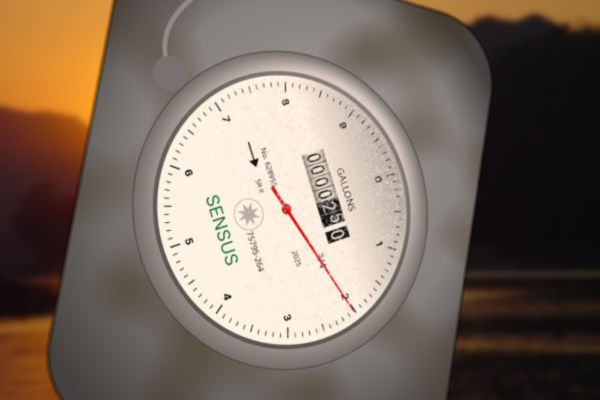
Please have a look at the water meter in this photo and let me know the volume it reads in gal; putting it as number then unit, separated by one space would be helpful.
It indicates 252.0 gal
